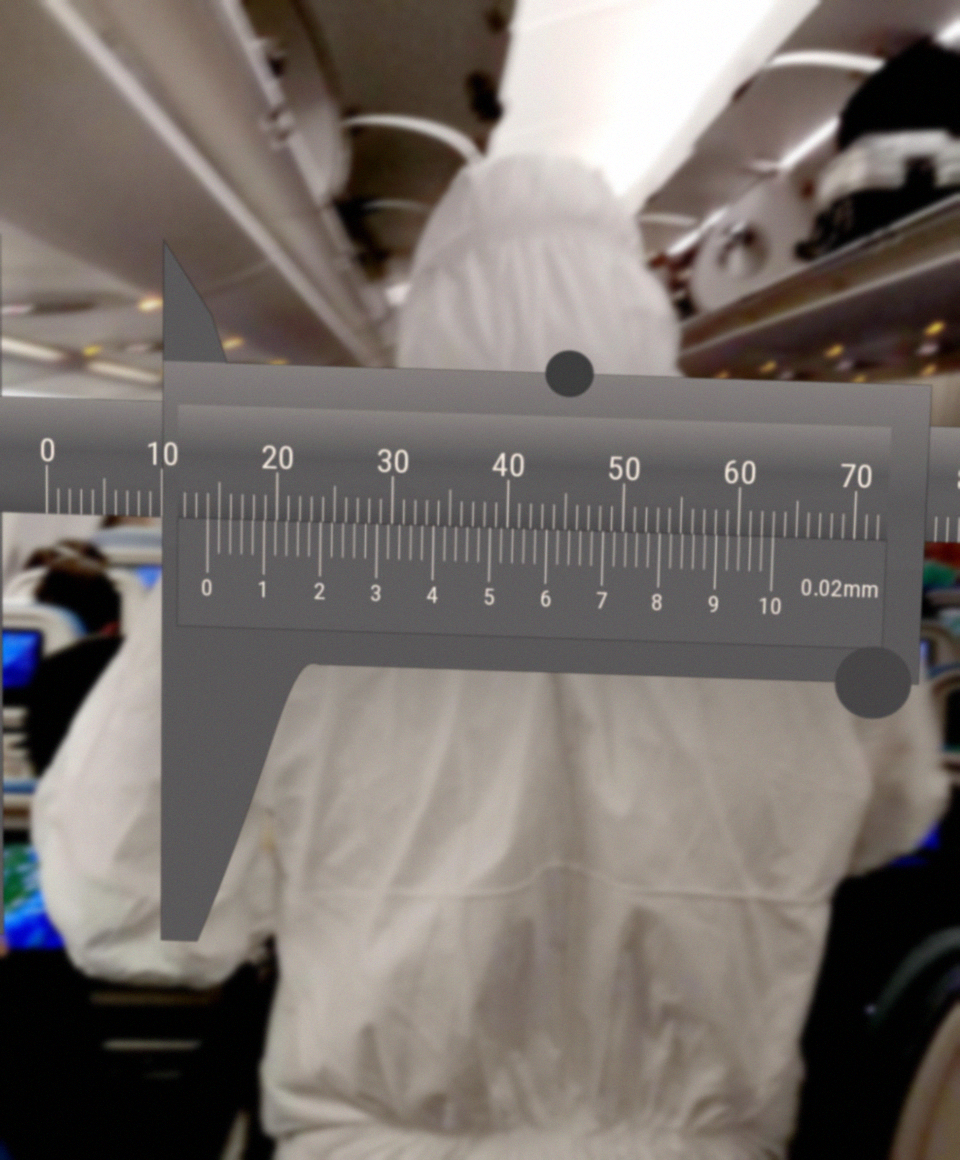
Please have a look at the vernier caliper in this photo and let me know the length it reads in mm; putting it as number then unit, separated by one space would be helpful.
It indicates 14.0 mm
